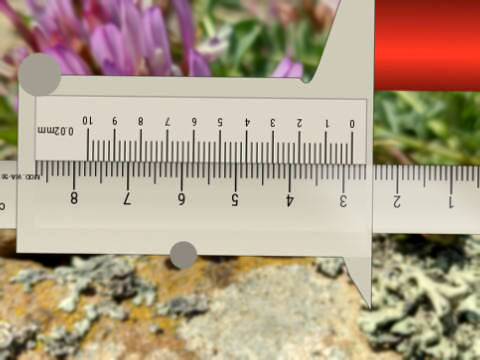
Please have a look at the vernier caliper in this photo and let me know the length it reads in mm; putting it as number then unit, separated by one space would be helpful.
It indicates 28.5 mm
